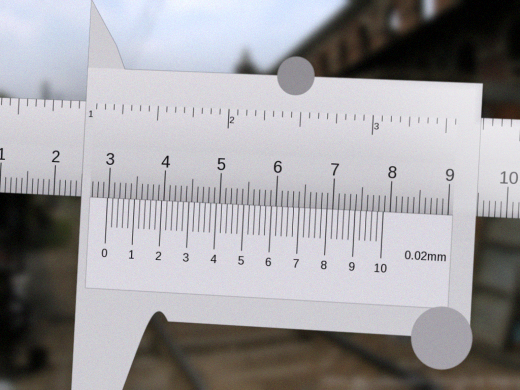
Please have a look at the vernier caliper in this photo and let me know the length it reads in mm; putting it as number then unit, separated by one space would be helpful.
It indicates 29.8 mm
